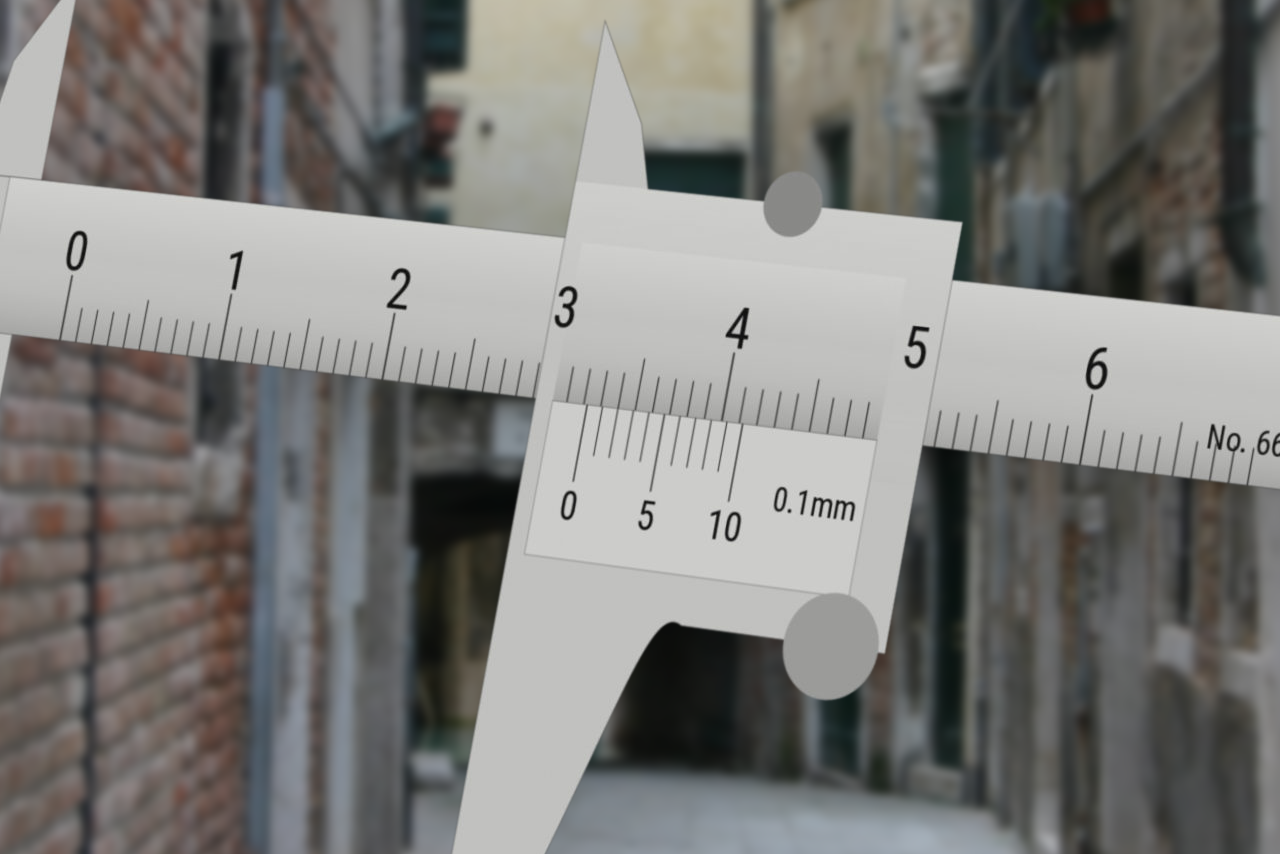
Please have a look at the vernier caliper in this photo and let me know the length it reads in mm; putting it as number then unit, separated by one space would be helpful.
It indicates 32.2 mm
